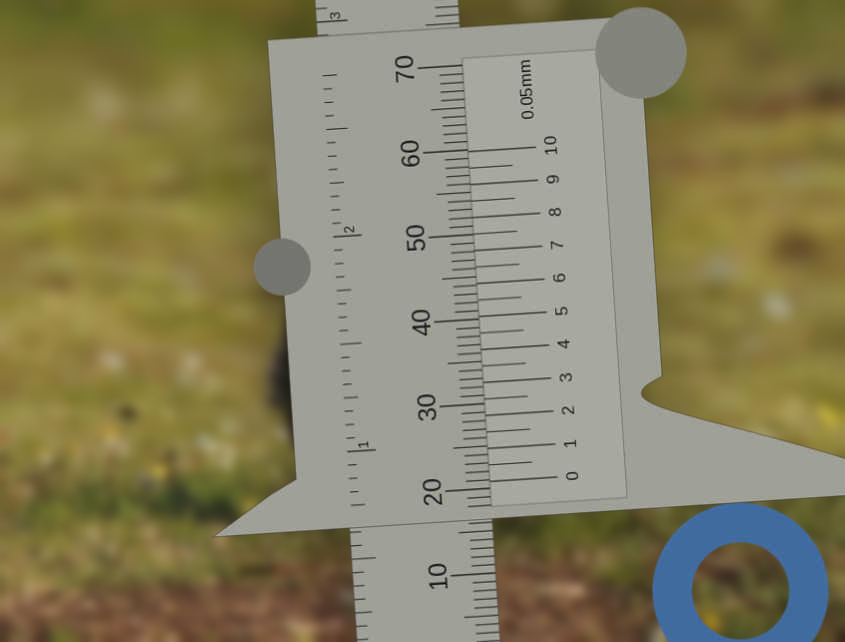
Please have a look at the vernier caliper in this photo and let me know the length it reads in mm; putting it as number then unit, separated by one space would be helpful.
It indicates 20.8 mm
